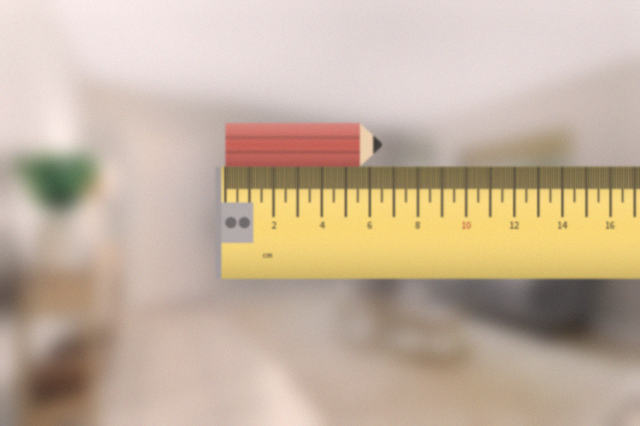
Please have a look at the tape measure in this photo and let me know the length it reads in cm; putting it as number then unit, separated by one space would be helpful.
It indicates 6.5 cm
